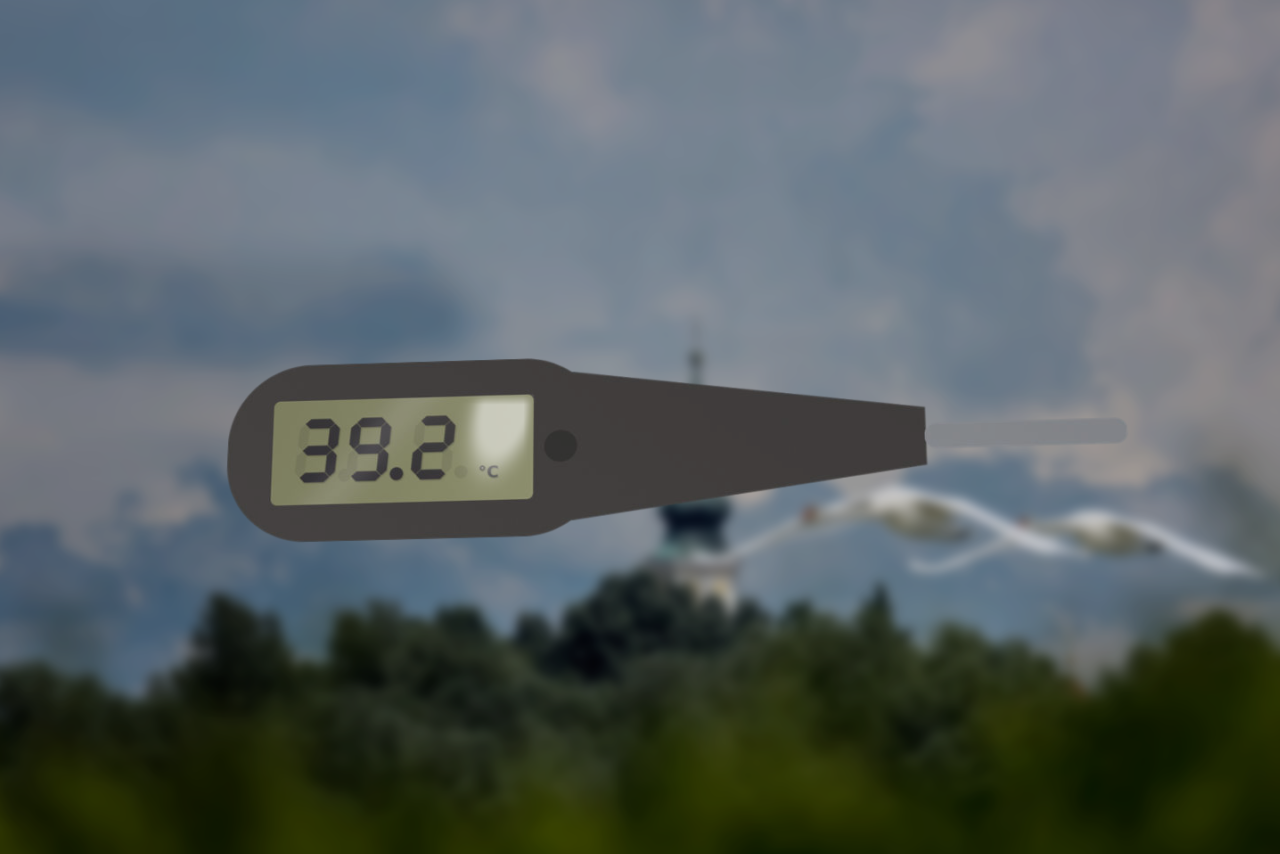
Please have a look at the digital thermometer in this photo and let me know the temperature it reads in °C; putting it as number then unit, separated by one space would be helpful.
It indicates 39.2 °C
